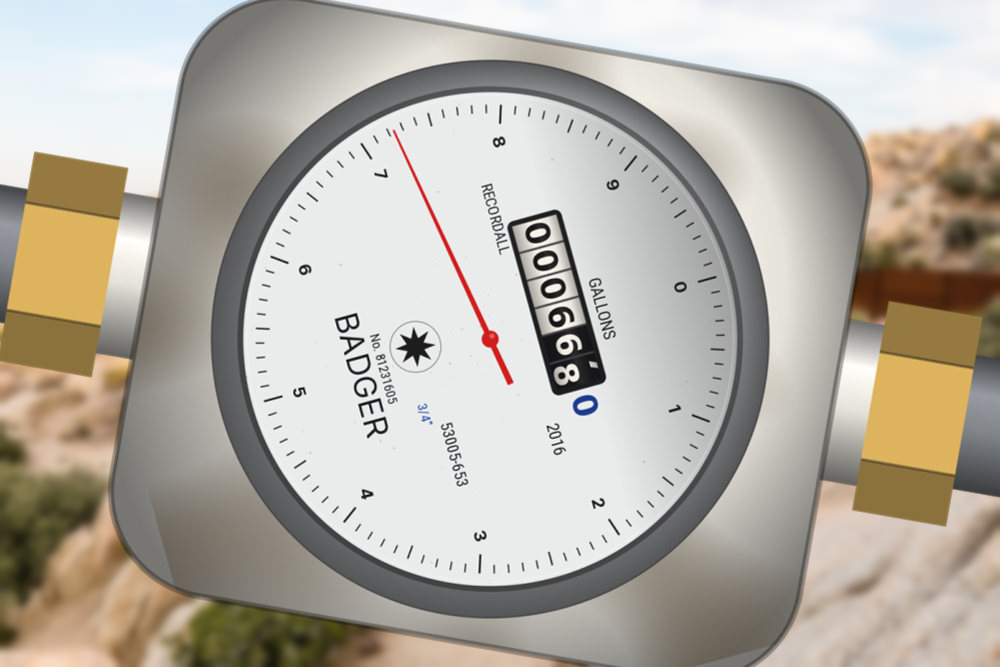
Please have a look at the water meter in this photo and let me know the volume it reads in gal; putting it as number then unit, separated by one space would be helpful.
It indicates 6677.2 gal
